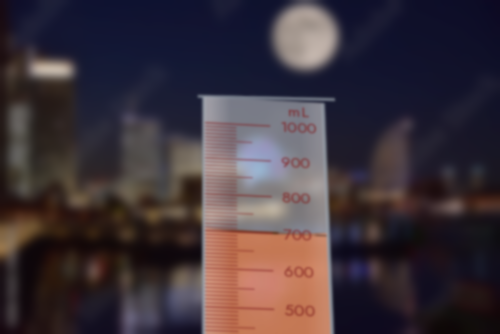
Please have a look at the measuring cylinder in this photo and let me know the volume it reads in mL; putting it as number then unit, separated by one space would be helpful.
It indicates 700 mL
